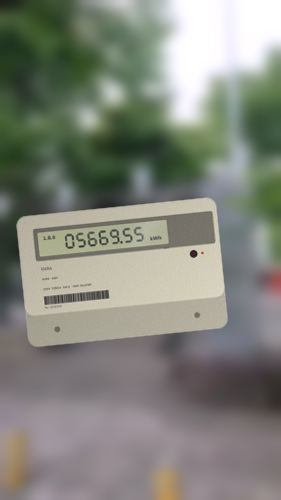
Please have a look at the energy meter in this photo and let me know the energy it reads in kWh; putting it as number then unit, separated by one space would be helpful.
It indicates 5669.55 kWh
